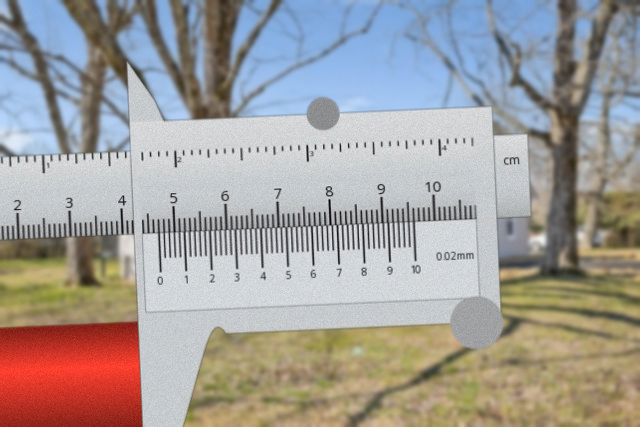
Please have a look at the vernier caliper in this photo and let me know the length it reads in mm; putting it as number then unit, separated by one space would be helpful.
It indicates 47.0 mm
